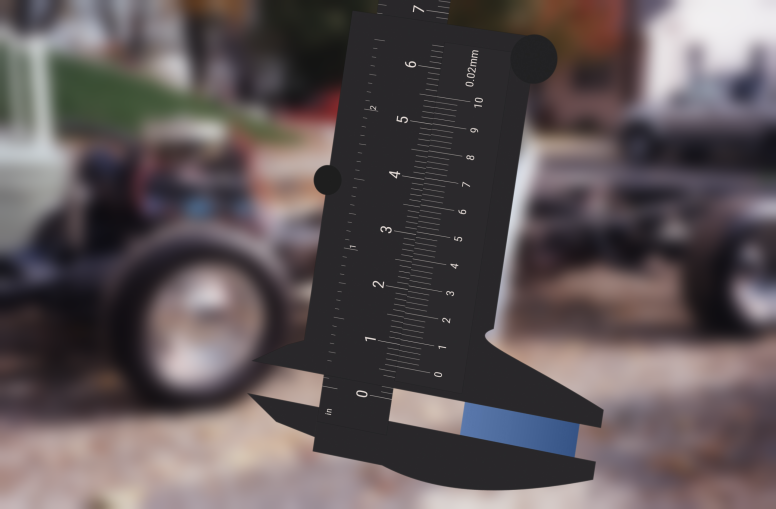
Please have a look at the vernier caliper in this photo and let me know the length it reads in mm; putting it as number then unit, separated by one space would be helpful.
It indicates 6.0 mm
